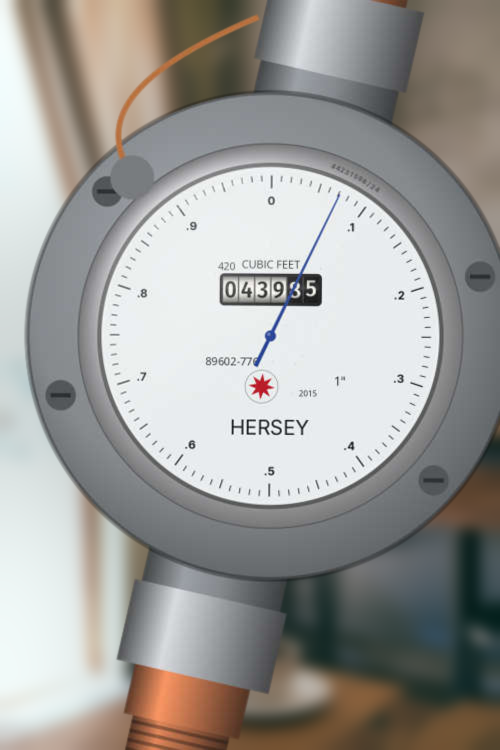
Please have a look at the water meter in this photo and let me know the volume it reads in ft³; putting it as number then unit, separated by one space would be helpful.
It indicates 43985.07 ft³
